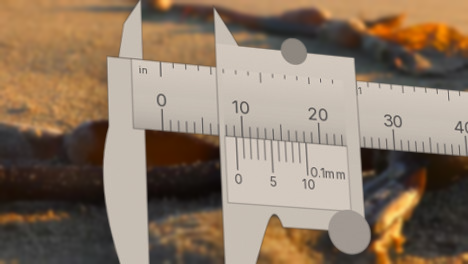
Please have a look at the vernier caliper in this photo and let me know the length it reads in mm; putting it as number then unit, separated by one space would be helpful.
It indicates 9.2 mm
